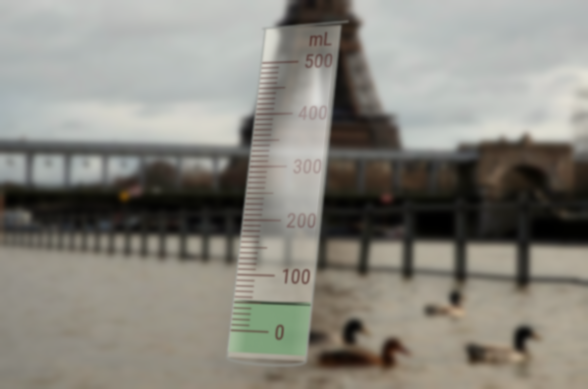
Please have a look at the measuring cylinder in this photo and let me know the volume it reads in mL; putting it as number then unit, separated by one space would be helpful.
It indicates 50 mL
